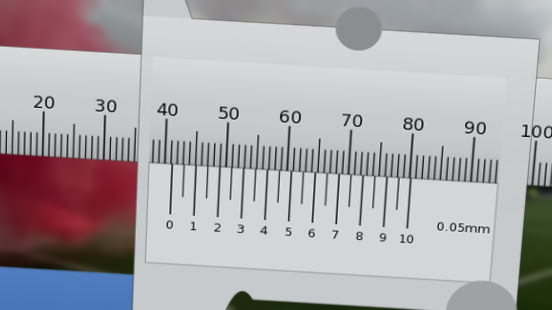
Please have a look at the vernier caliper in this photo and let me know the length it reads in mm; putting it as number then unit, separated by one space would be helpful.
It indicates 41.2 mm
